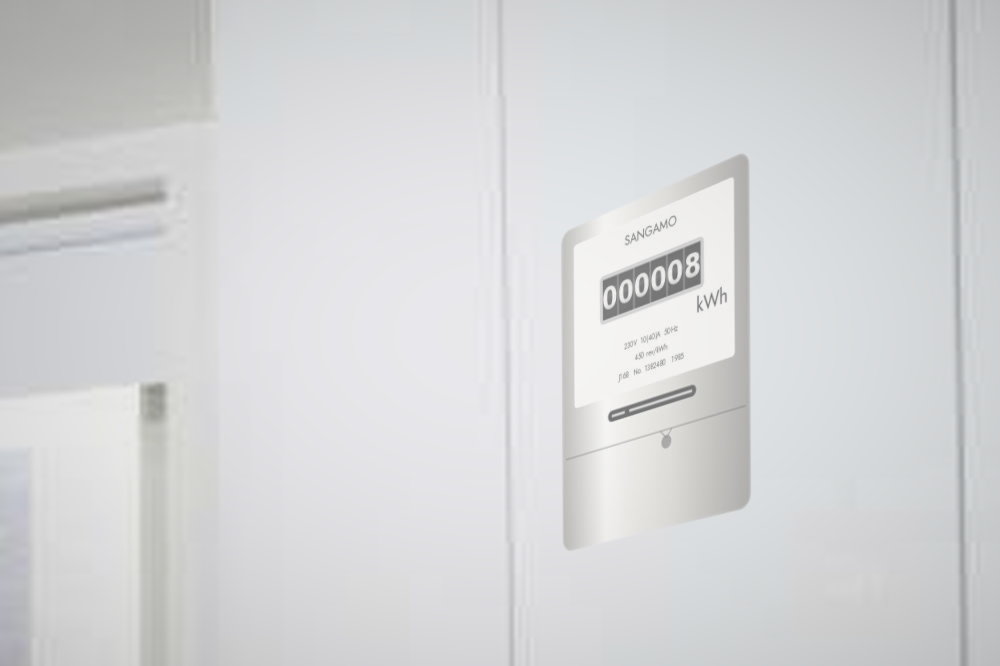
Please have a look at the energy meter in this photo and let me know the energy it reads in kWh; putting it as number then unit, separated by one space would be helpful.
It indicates 8 kWh
